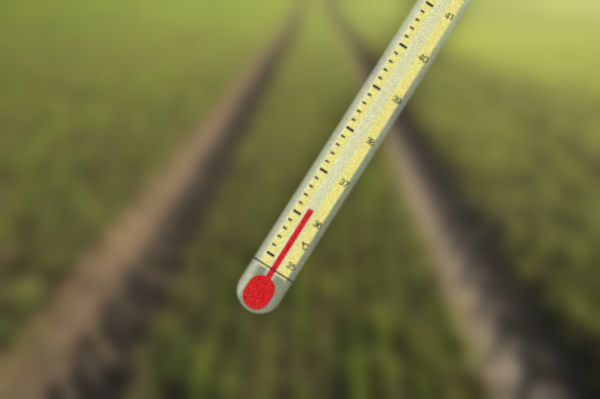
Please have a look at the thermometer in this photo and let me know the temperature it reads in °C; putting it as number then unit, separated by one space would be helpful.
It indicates 36.2 °C
